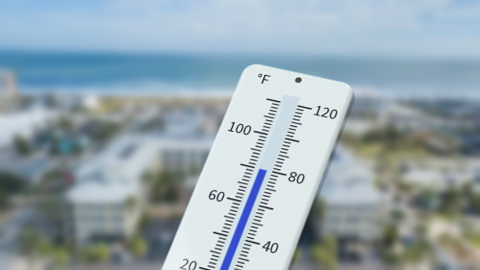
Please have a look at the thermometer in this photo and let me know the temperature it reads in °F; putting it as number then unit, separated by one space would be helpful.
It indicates 80 °F
